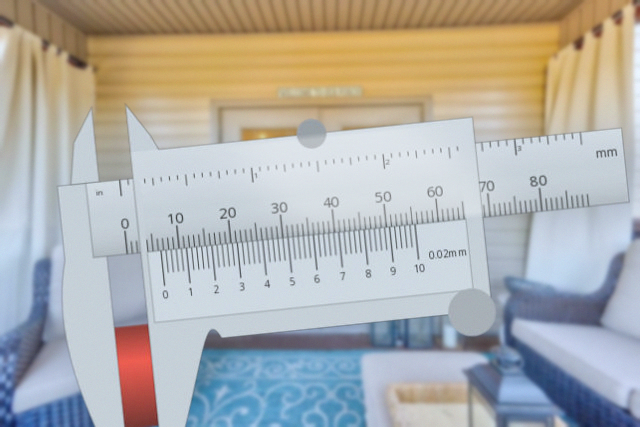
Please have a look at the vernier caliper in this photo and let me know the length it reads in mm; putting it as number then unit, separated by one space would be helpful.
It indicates 6.5 mm
